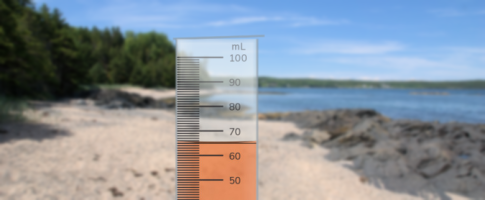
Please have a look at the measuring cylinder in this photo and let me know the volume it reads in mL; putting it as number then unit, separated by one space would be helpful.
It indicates 65 mL
